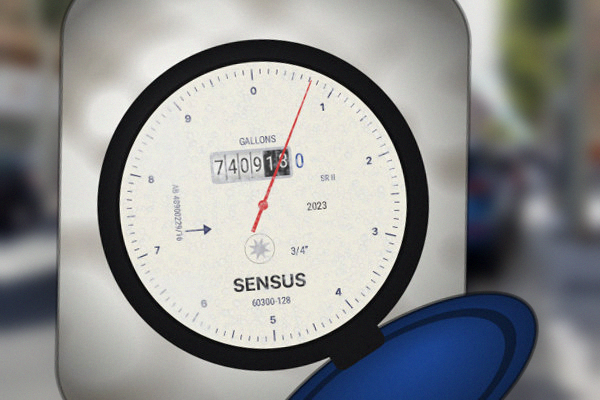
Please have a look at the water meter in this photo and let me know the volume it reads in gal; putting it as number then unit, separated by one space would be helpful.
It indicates 7409180.7 gal
